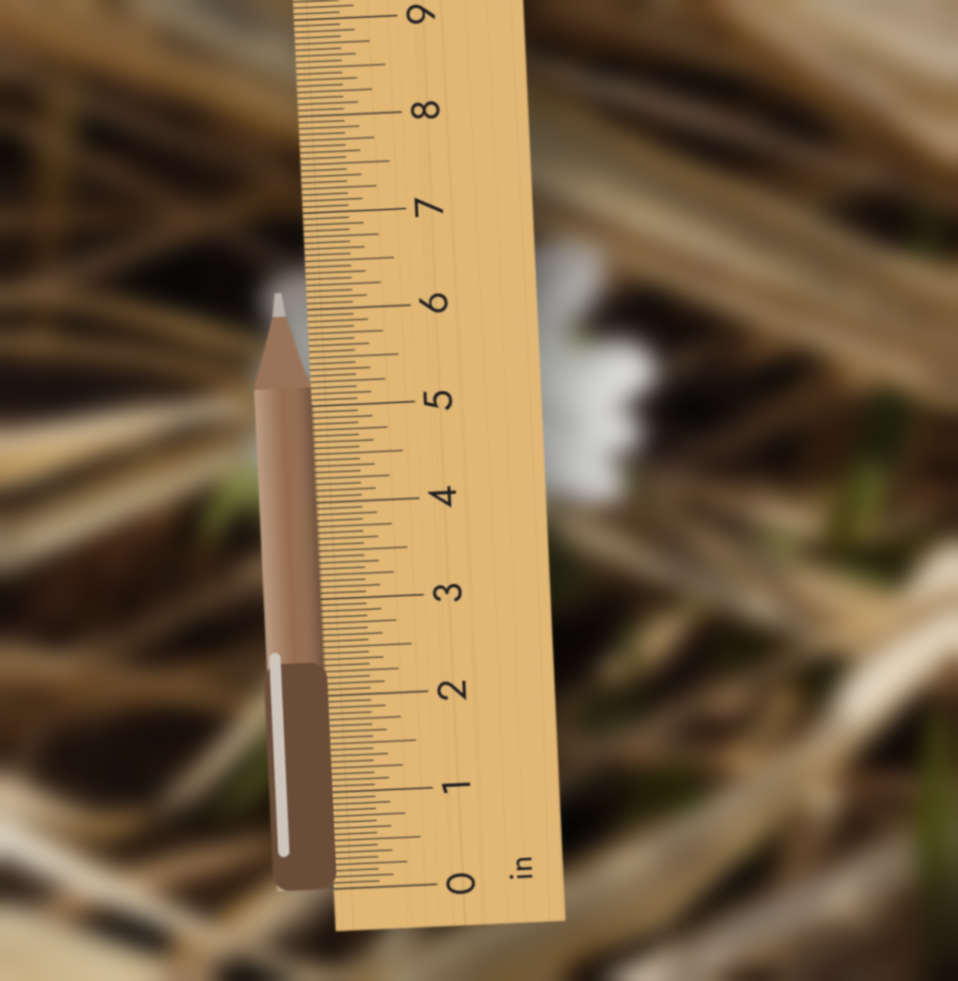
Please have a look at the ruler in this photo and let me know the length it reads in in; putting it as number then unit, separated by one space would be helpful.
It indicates 6.1875 in
